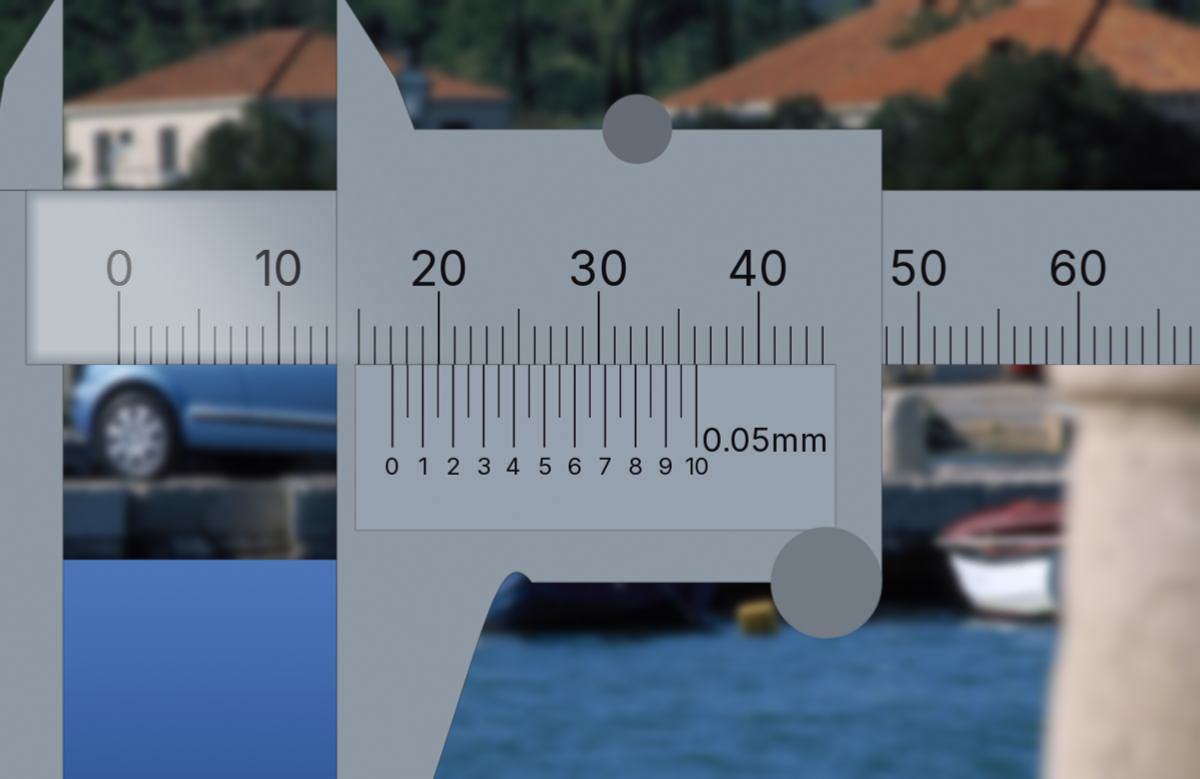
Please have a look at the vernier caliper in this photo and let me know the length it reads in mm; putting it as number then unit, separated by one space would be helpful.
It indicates 17.1 mm
